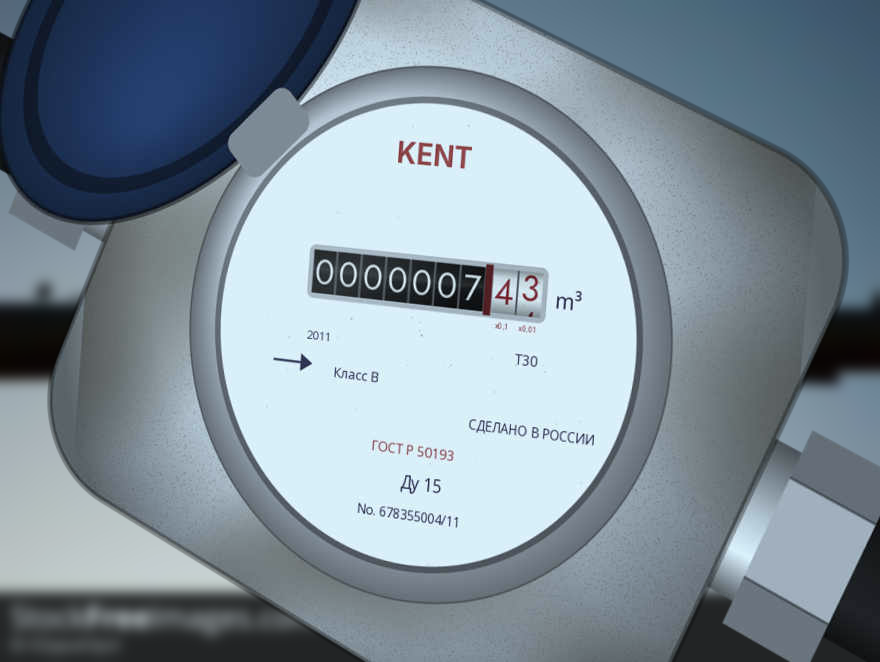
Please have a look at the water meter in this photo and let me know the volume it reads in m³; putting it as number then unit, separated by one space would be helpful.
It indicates 7.43 m³
